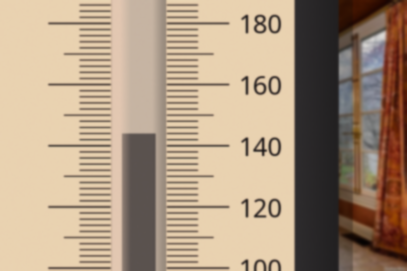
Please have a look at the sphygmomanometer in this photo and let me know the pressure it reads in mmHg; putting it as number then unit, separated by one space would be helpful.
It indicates 144 mmHg
